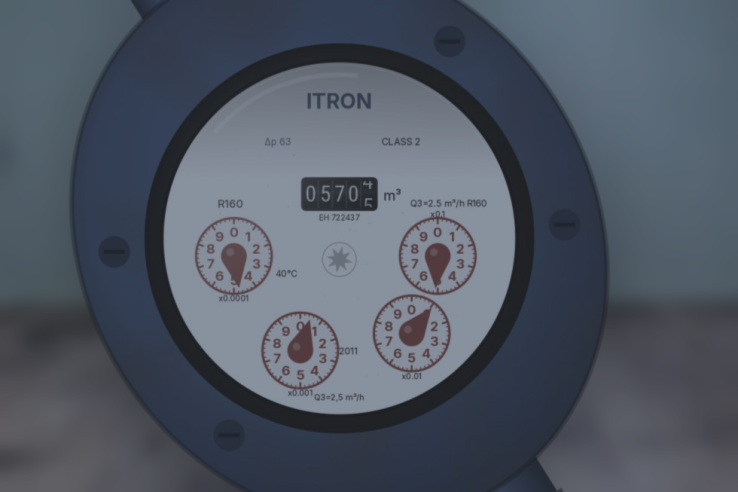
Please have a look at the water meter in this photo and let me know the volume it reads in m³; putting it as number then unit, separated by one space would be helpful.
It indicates 5704.5104 m³
